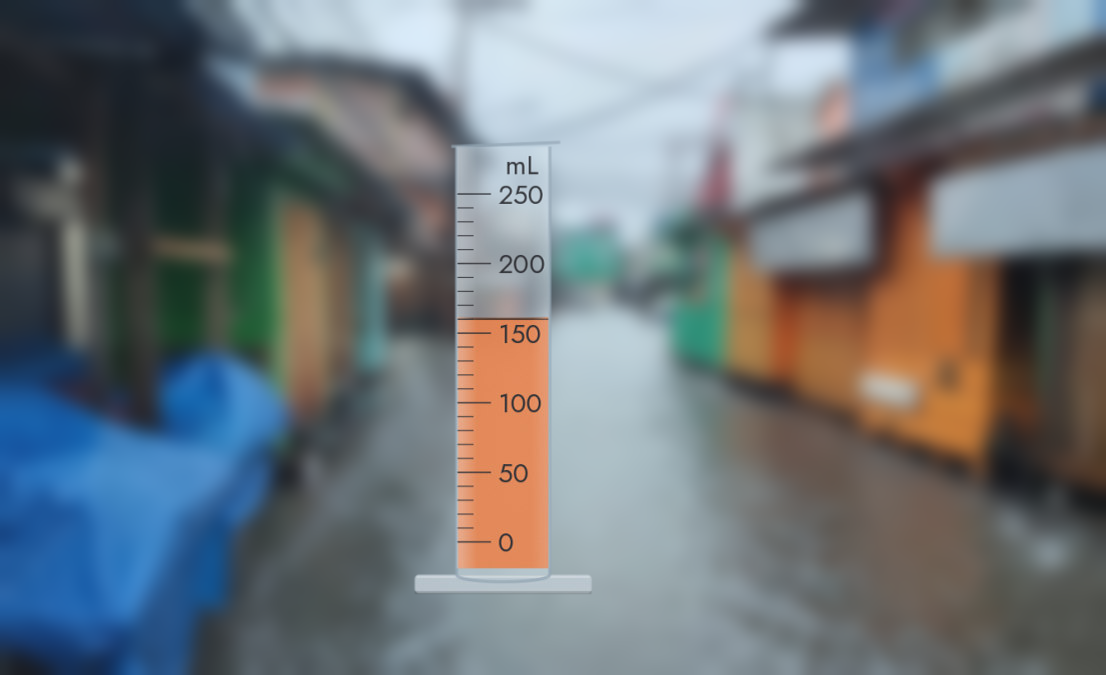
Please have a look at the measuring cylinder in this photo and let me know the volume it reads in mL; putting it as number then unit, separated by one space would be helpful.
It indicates 160 mL
